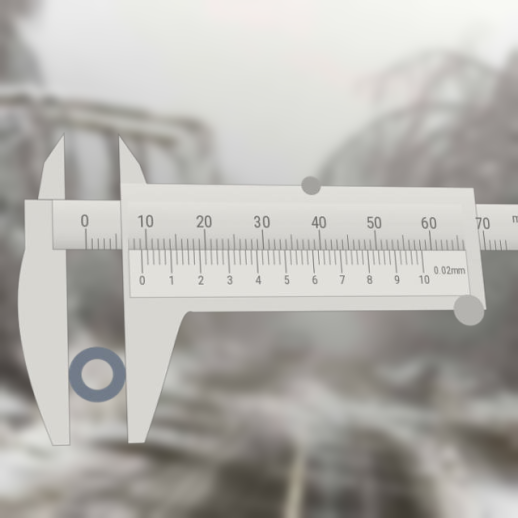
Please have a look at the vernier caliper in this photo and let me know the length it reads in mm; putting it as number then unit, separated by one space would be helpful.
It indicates 9.2 mm
